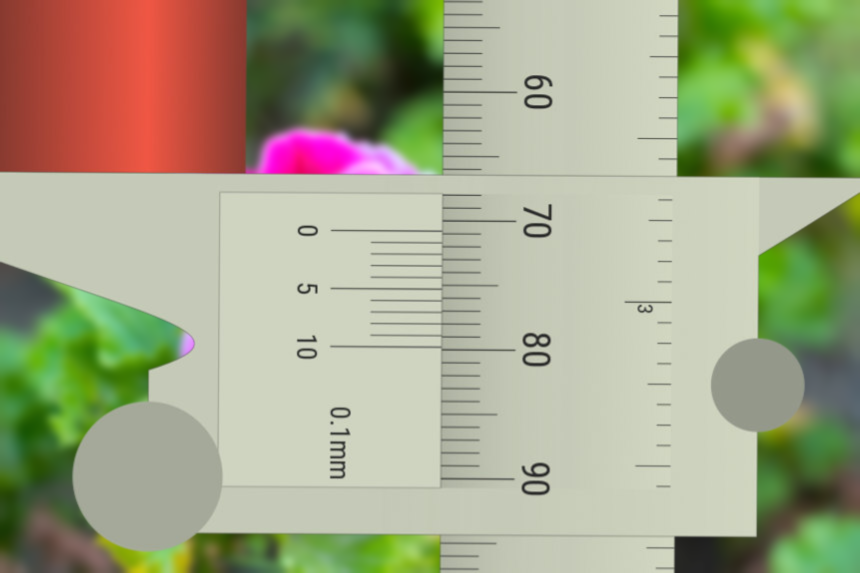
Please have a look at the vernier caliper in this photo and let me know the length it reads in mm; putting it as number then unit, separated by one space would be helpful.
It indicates 70.8 mm
